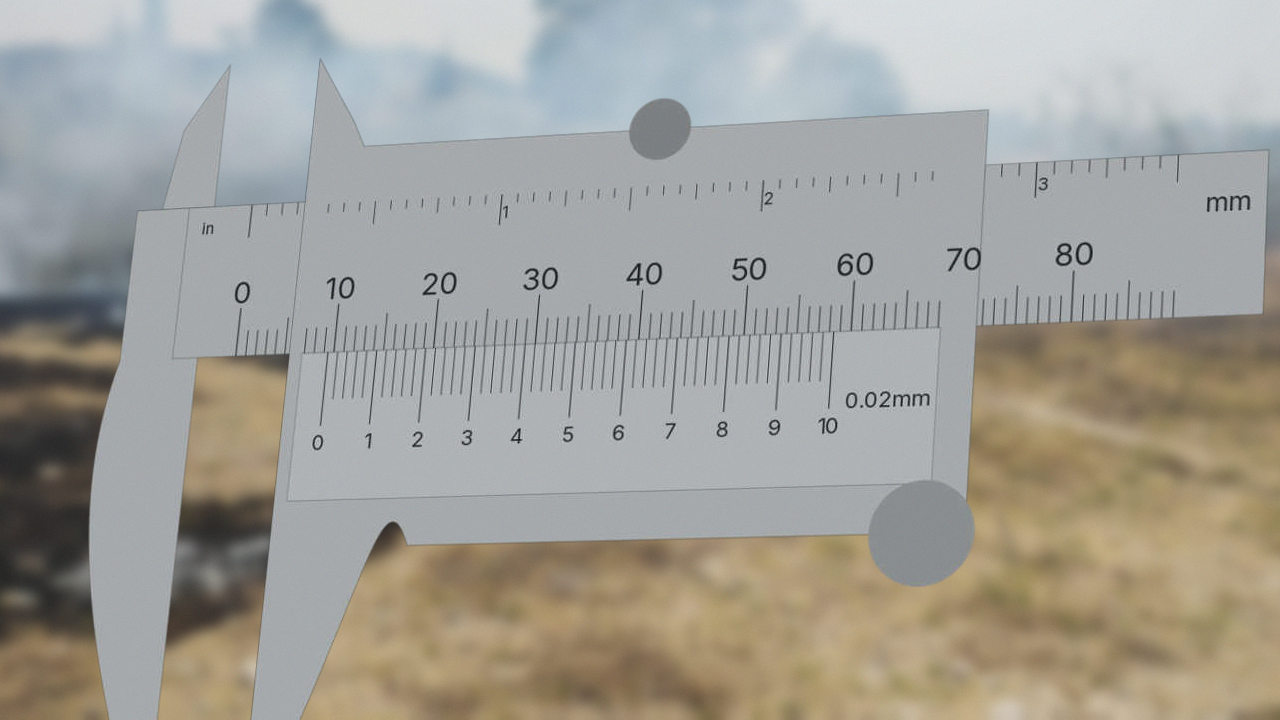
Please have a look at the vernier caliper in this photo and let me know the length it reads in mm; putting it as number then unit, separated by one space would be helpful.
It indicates 9.4 mm
